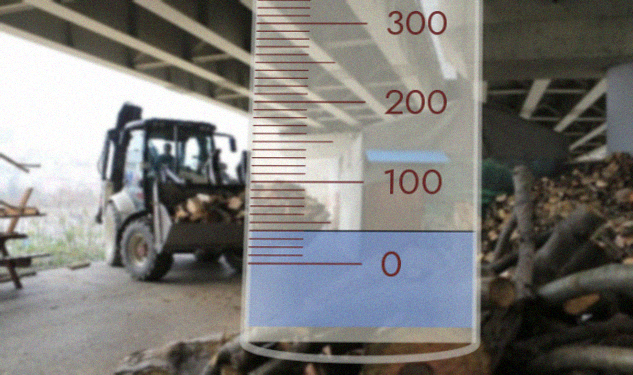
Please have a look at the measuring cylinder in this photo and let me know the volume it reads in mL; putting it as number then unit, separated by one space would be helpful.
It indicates 40 mL
